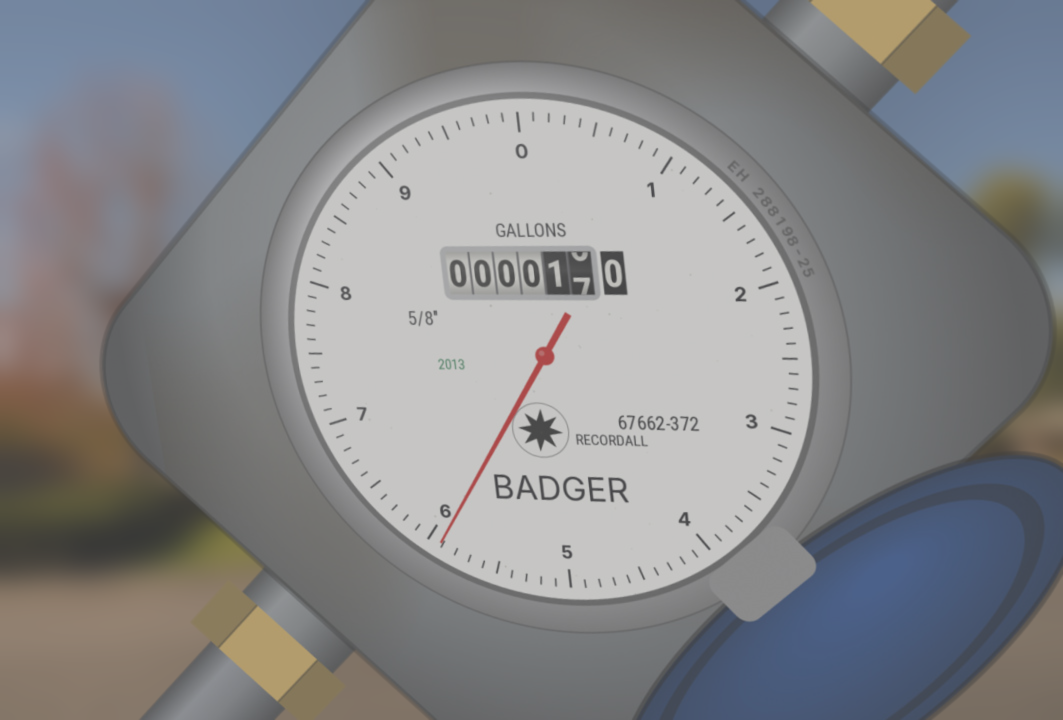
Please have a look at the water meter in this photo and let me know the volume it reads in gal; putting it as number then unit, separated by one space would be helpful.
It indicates 165.9 gal
